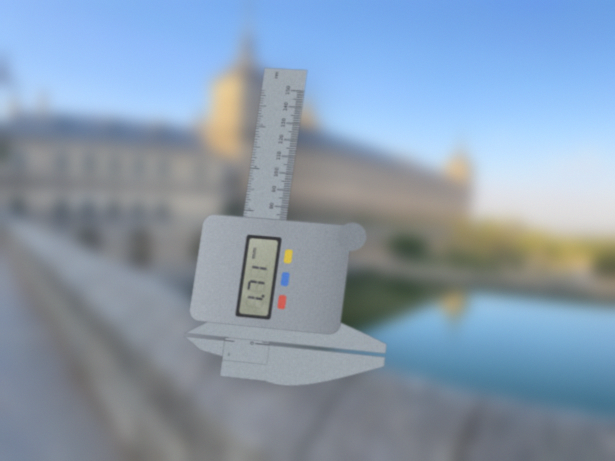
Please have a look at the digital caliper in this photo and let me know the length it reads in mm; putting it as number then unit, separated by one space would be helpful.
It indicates 1.71 mm
